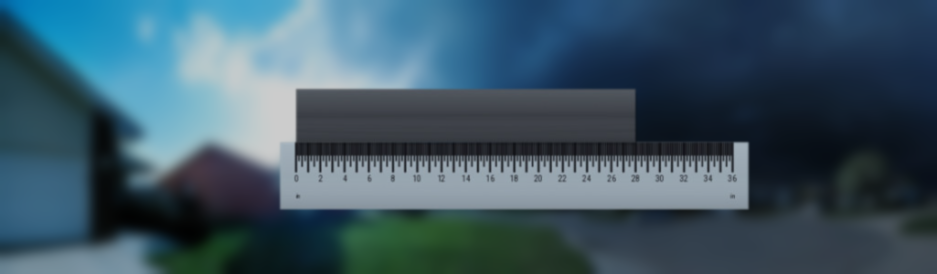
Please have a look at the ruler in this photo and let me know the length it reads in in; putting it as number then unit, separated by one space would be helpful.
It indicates 28 in
